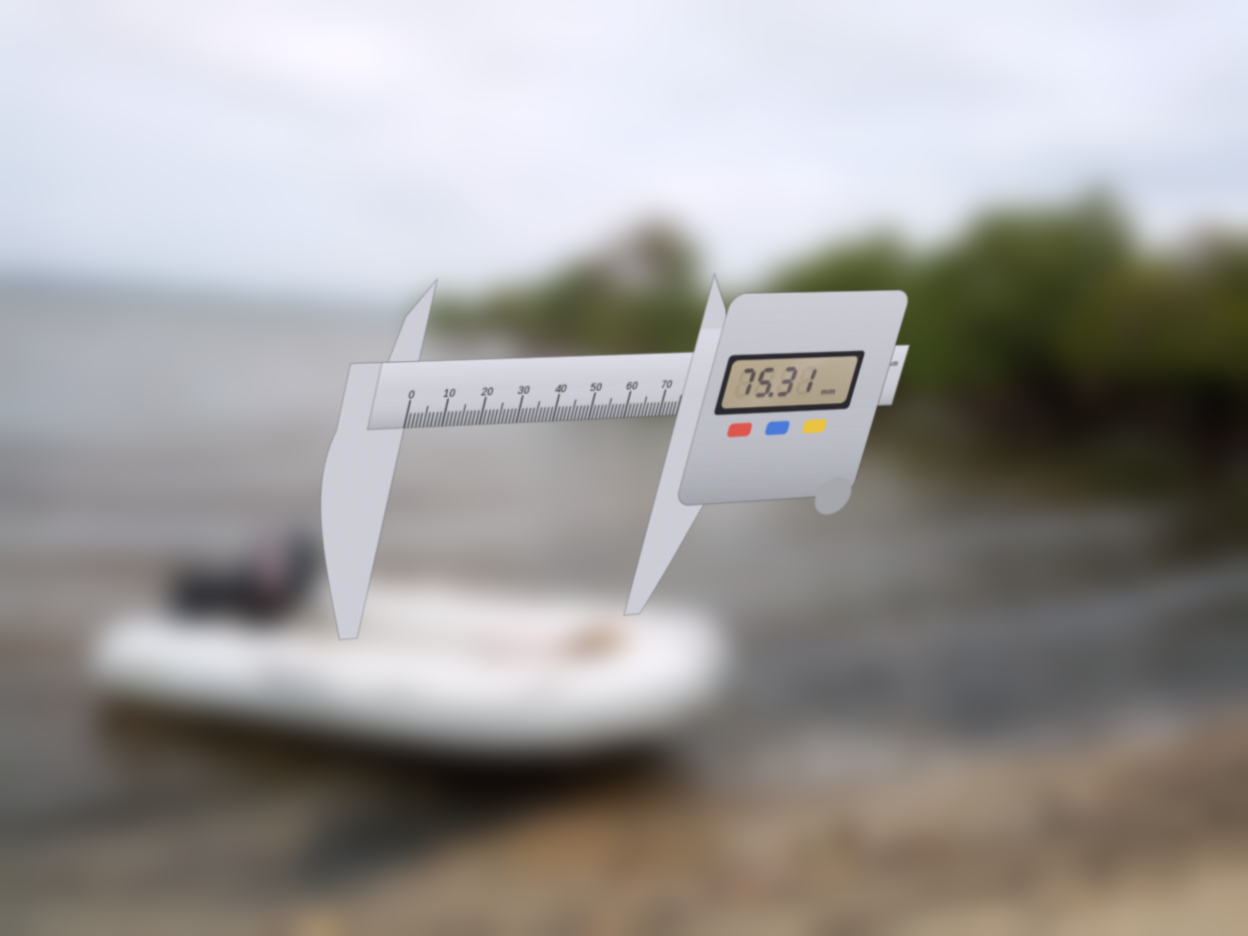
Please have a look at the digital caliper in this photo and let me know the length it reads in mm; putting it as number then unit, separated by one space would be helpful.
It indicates 75.31 mm
